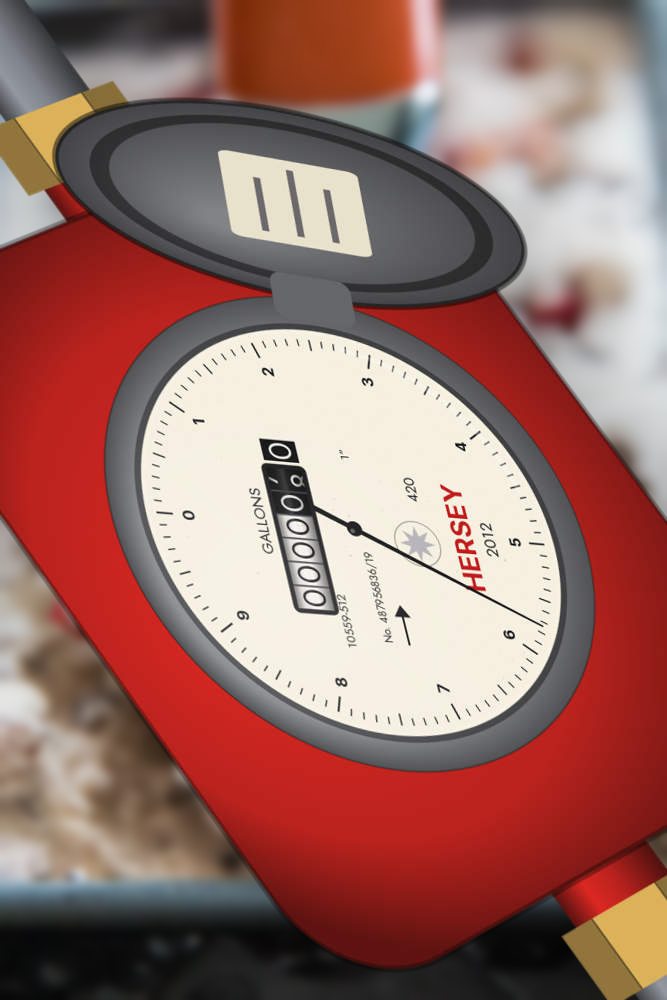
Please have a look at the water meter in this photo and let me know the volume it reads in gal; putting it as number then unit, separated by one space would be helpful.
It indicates 75.7 gal
